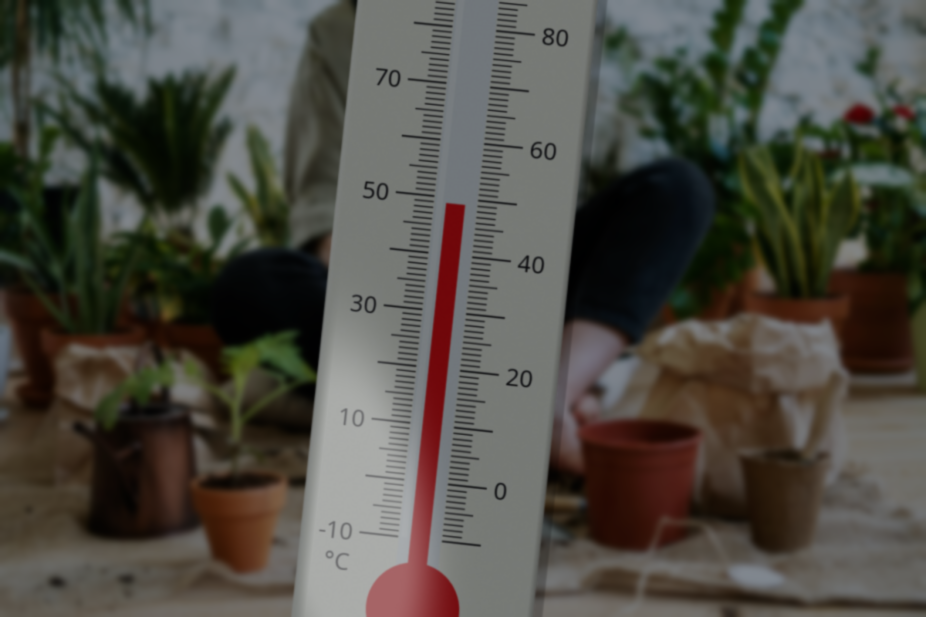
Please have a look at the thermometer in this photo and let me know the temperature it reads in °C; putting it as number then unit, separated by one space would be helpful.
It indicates 49 °C
